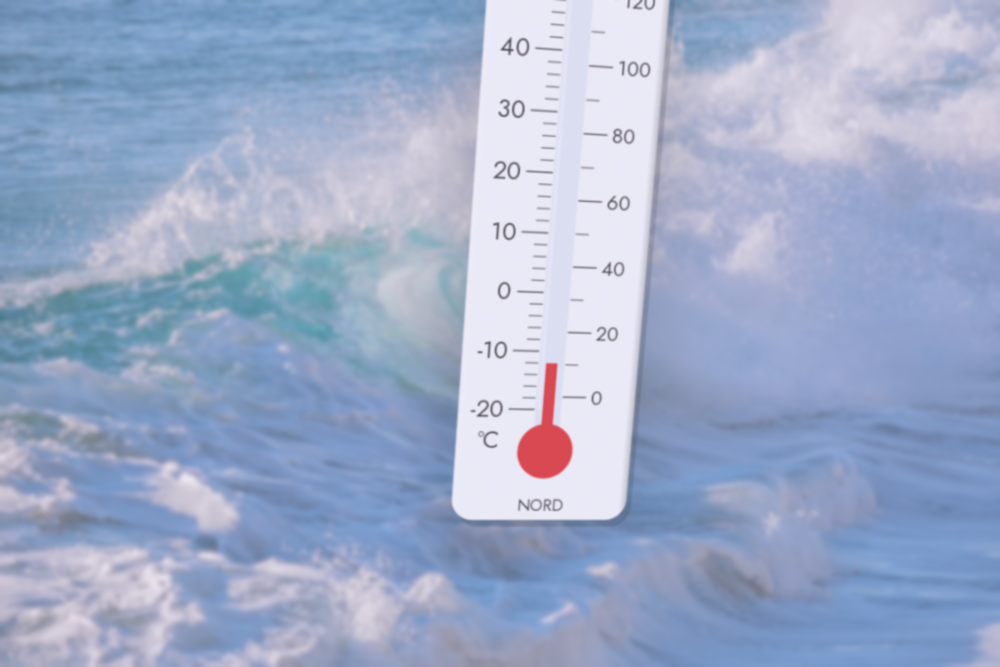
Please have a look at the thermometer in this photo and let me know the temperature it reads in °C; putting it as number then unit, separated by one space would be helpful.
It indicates -12 °C
